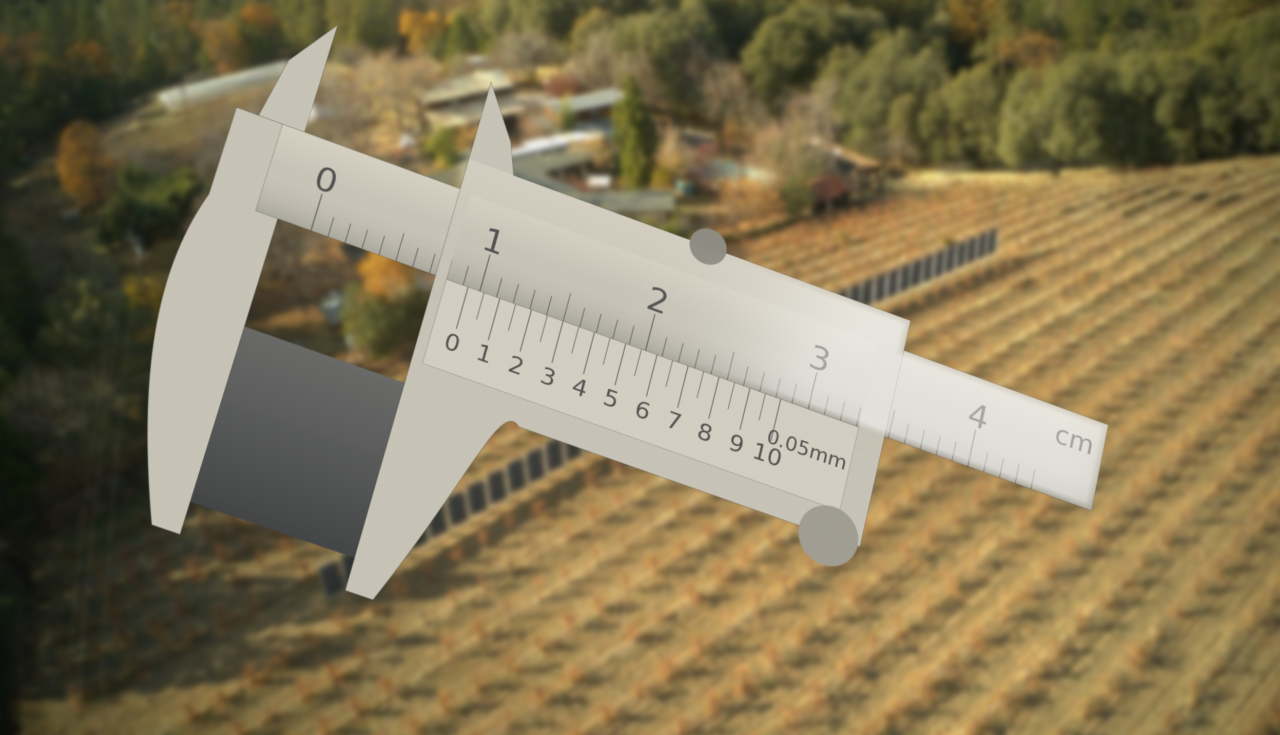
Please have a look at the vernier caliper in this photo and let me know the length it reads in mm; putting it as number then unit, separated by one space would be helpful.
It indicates 9.3 mm
